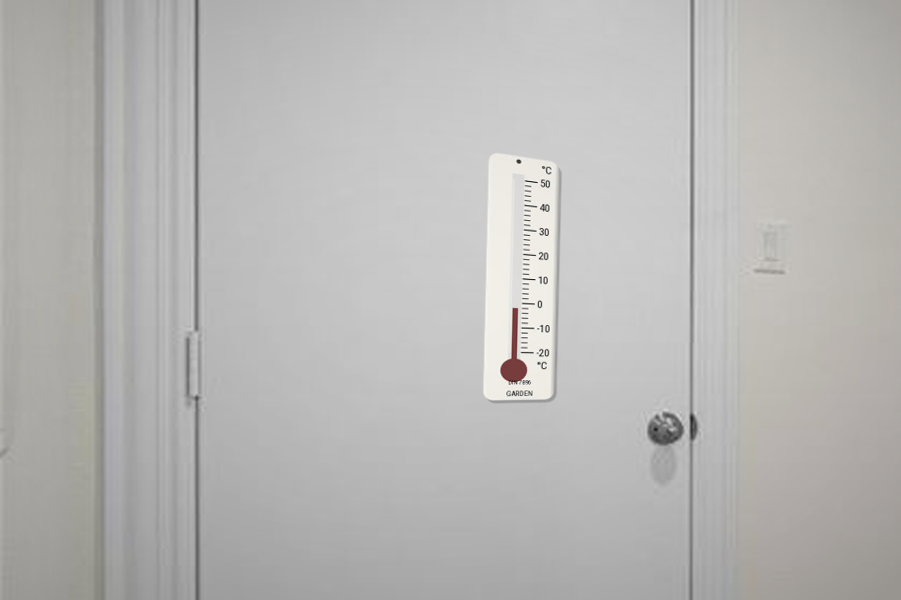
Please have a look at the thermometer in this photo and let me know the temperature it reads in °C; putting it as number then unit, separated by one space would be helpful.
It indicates -2 °C
